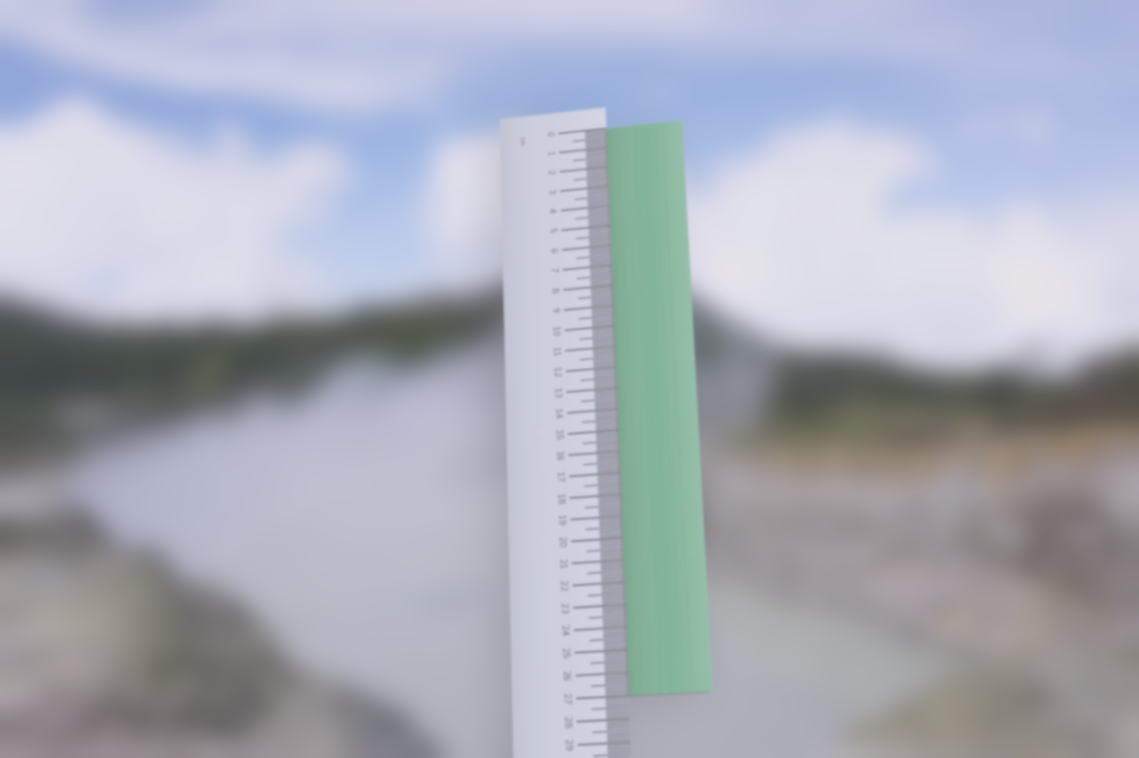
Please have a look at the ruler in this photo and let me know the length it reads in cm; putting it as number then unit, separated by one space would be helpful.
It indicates 27 cm
